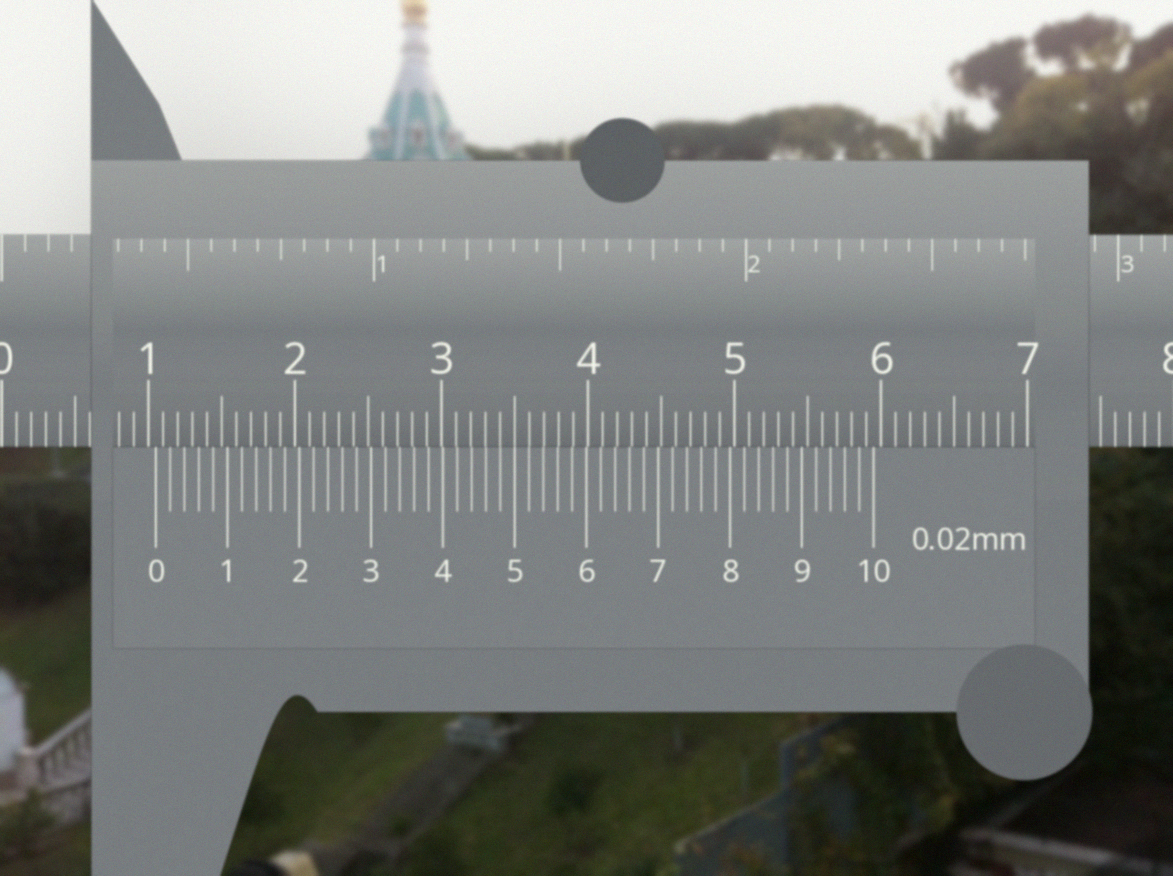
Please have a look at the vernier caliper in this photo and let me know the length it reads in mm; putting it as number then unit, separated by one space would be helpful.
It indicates 10.5 mm
